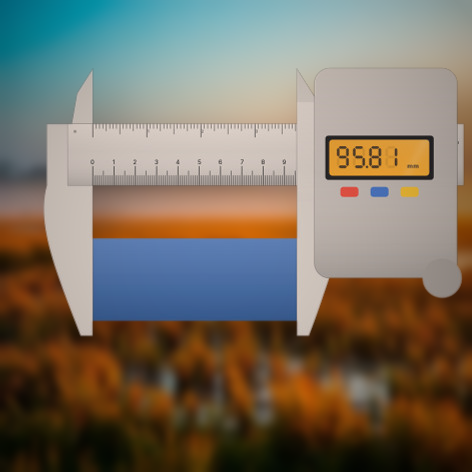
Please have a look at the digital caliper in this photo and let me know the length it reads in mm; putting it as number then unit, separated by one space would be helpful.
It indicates 95.81 mm
